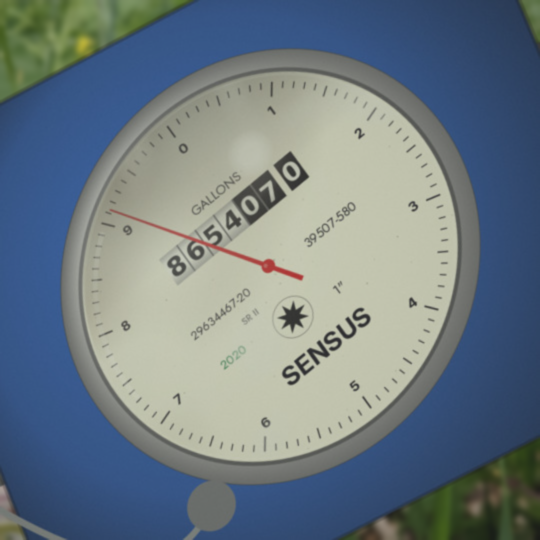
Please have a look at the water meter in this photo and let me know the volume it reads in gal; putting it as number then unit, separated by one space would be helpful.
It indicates 8654069.1 gal
